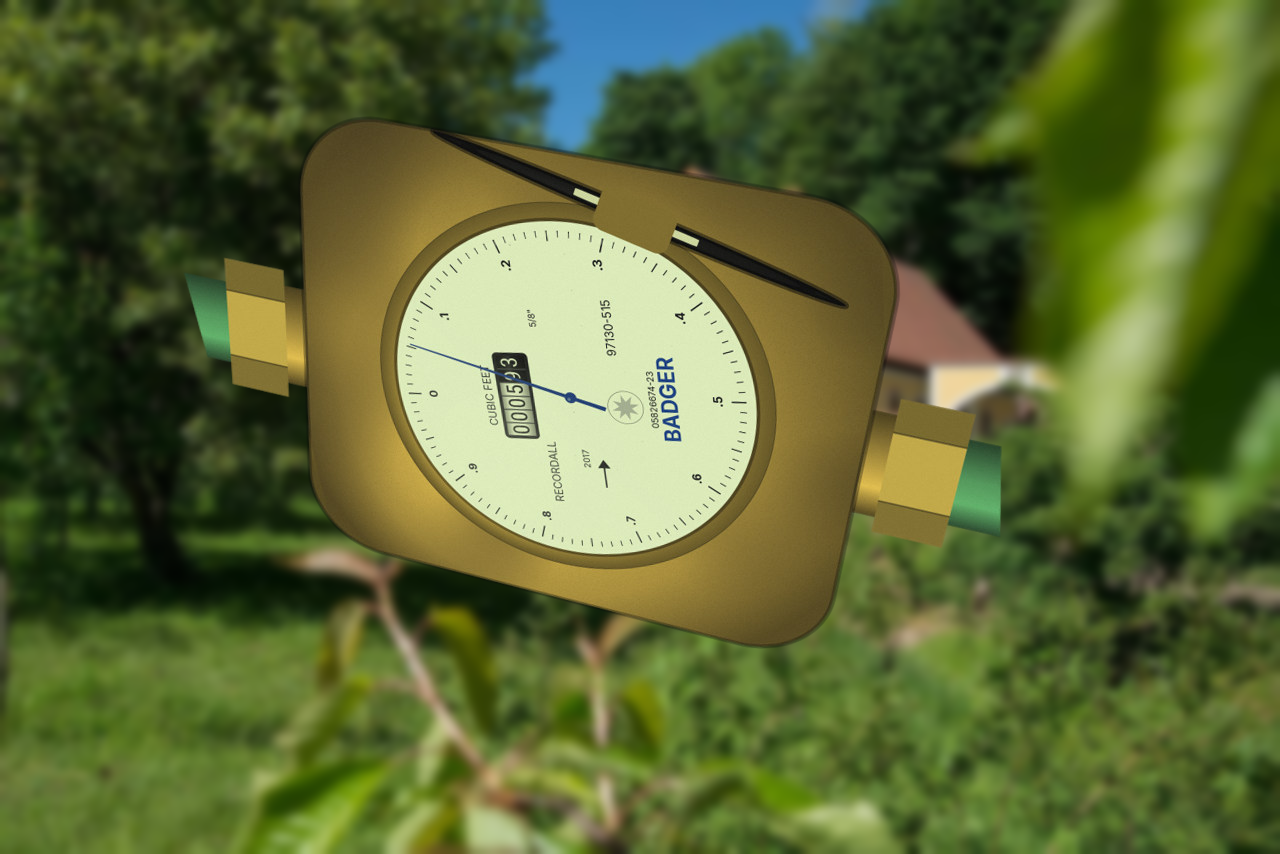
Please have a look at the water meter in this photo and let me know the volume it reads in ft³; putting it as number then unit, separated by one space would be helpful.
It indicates 593.05 ft³
